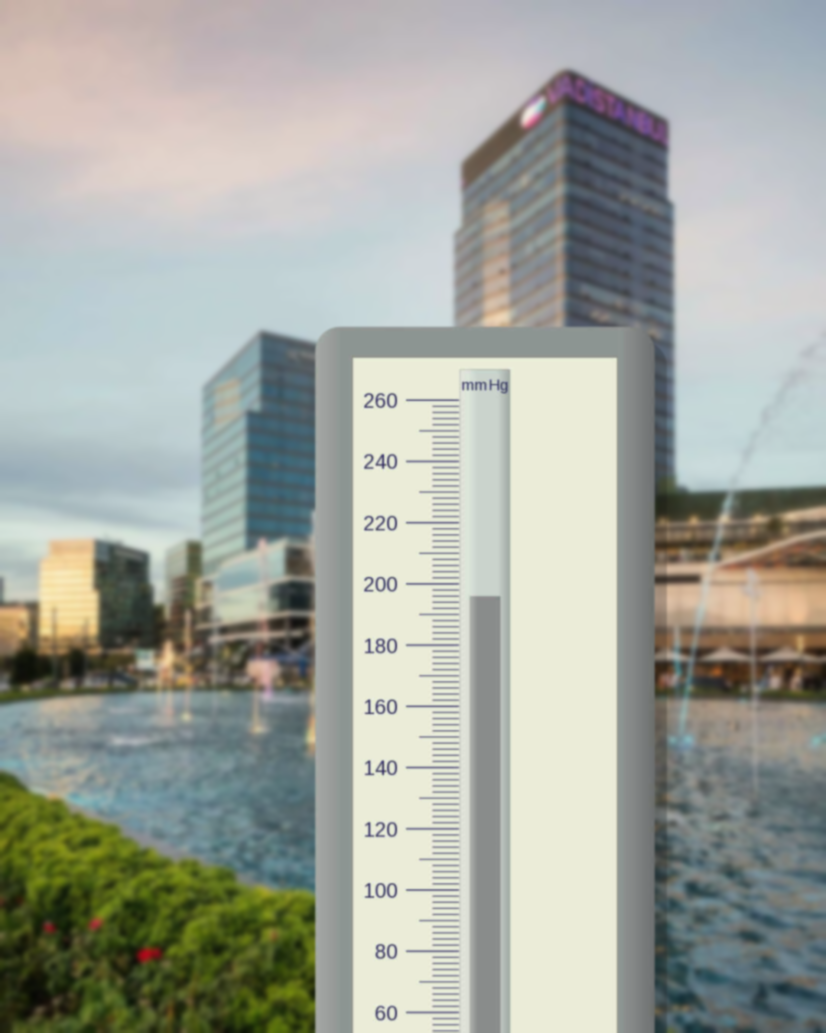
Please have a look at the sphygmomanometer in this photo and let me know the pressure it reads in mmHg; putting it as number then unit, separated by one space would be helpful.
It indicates 196 mmHg
